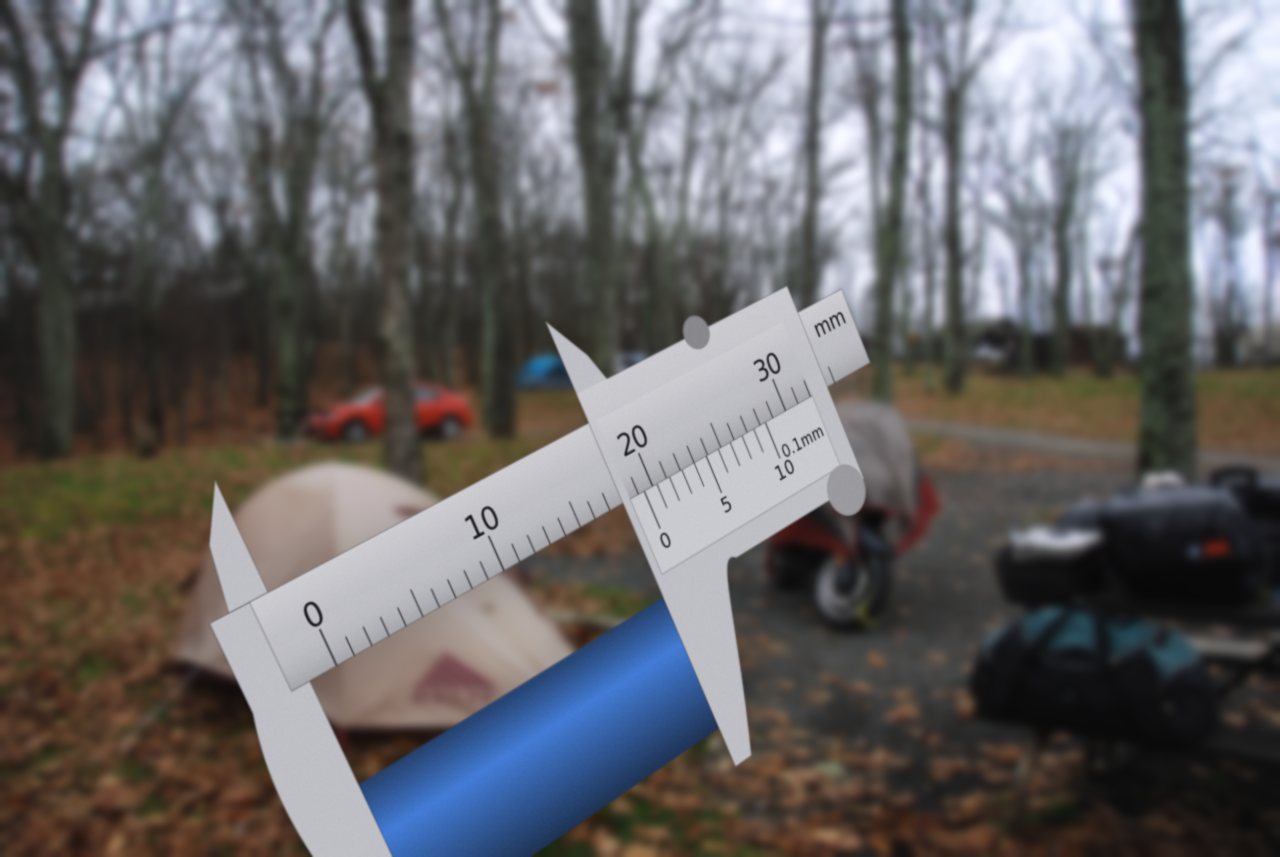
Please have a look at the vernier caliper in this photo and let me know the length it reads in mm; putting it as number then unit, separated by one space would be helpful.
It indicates 19.4 mm
